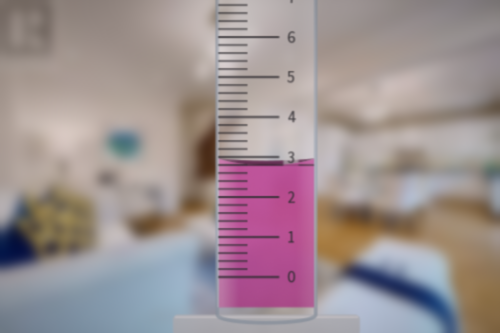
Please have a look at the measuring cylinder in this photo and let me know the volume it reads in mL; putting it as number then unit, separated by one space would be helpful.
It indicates 2.8 mL
